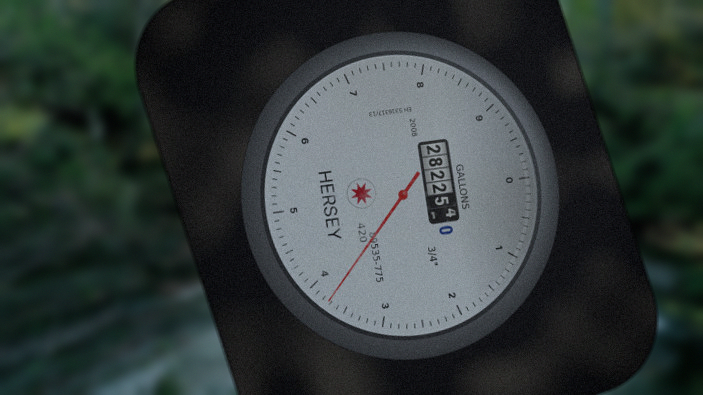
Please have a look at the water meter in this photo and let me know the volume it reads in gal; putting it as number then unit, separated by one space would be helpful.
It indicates 2822543.7 gal
